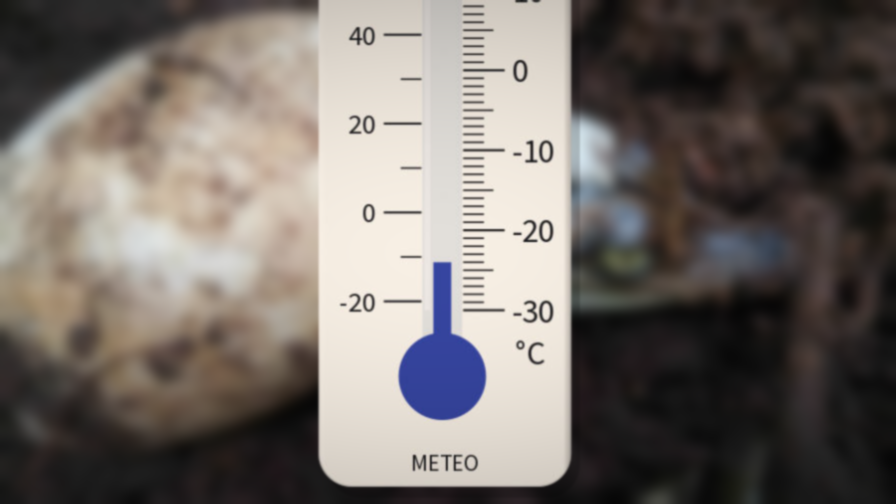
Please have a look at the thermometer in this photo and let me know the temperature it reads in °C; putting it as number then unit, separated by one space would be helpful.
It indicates -24 °C
